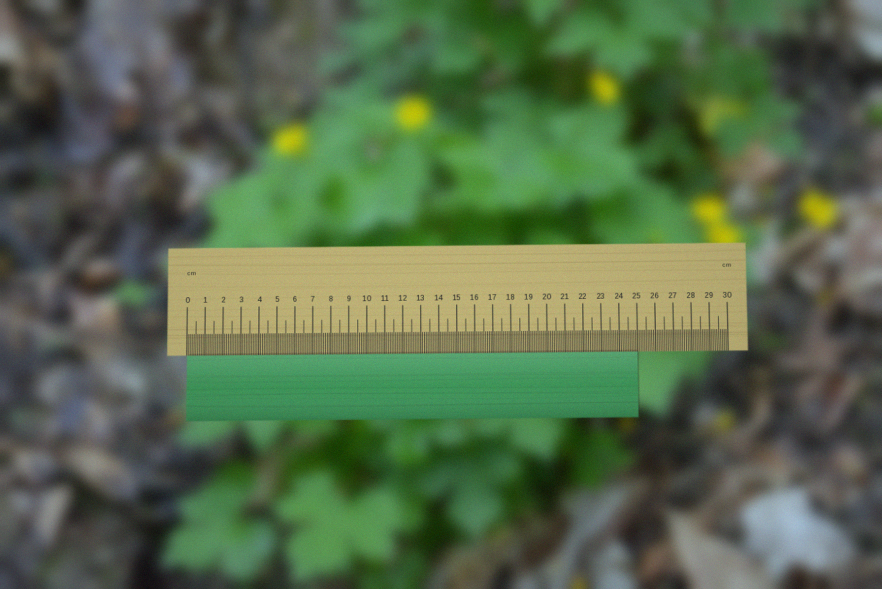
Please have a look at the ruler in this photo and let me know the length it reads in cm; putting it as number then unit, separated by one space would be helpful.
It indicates 25 cm
